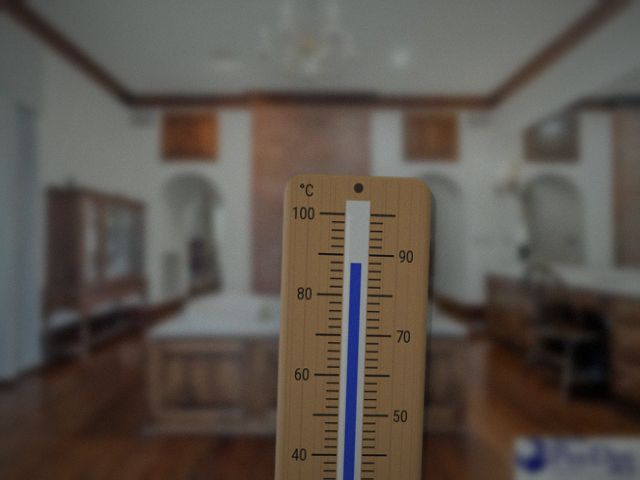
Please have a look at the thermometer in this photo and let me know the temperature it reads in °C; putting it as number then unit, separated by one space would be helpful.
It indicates 88 °C
